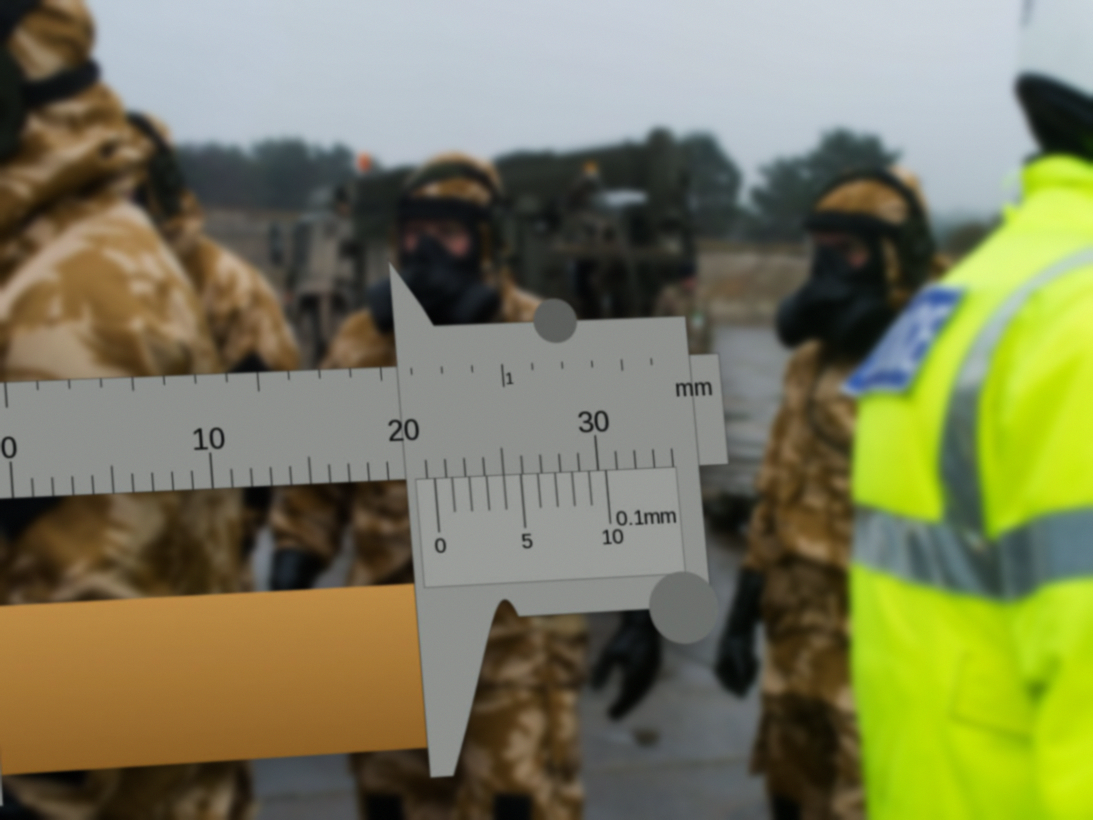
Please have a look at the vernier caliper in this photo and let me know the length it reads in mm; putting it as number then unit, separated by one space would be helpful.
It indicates 21.4 mm
